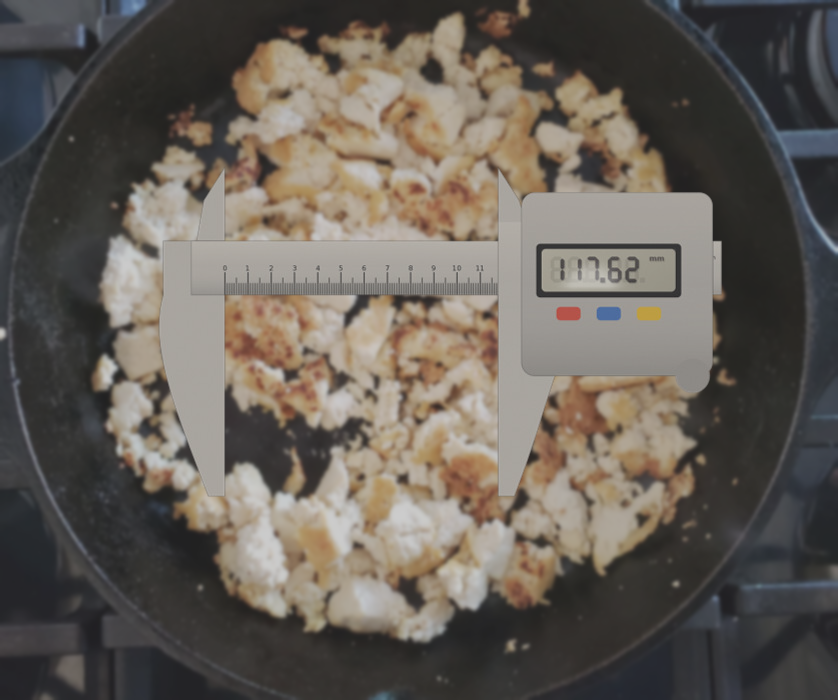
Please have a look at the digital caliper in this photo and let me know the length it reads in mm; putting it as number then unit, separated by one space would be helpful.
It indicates 117.62 mm
